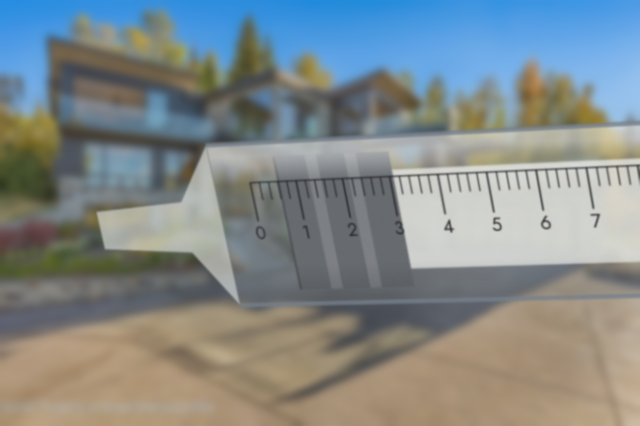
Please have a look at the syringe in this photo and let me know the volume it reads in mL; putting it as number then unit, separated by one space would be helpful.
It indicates 0.6 mL
